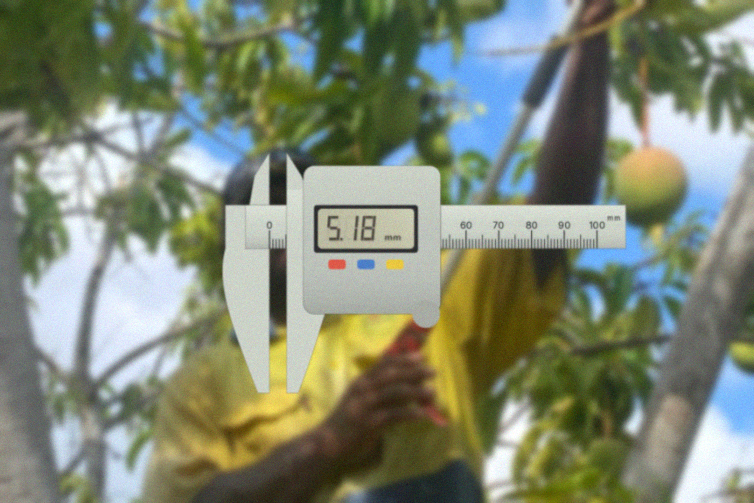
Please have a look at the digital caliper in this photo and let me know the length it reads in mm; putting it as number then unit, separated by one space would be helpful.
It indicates 5.18 mm
